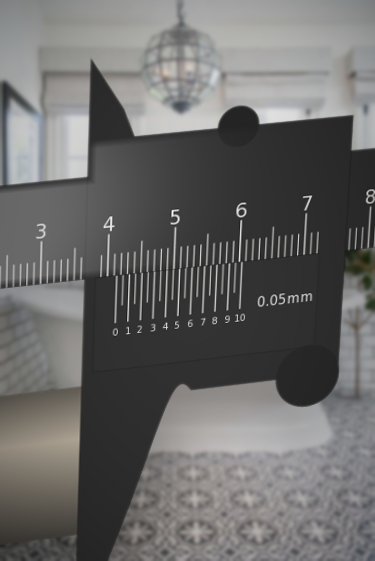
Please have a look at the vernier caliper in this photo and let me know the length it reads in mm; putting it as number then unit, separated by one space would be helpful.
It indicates 41.4 mm
